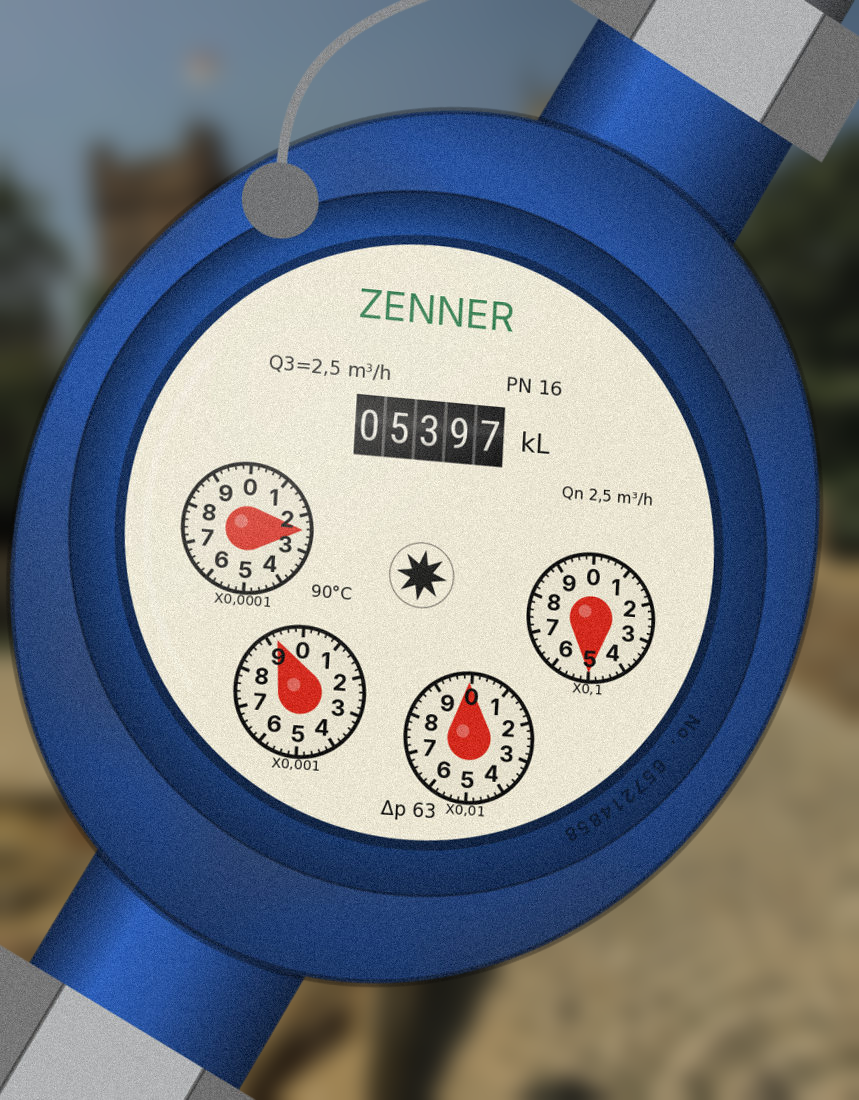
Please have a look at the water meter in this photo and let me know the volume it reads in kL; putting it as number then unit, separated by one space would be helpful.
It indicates 5397.4992 kL
